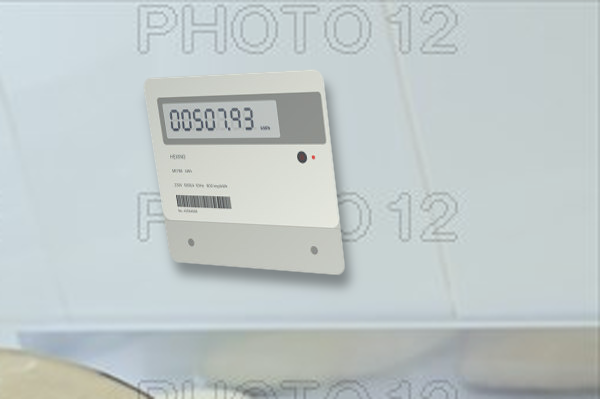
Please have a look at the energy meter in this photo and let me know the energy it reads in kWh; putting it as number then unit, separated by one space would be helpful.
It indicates 507.93 kWh
